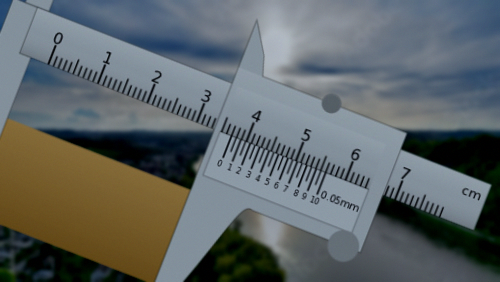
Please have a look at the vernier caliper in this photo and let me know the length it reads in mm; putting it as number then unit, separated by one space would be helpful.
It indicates 37.0 mm
